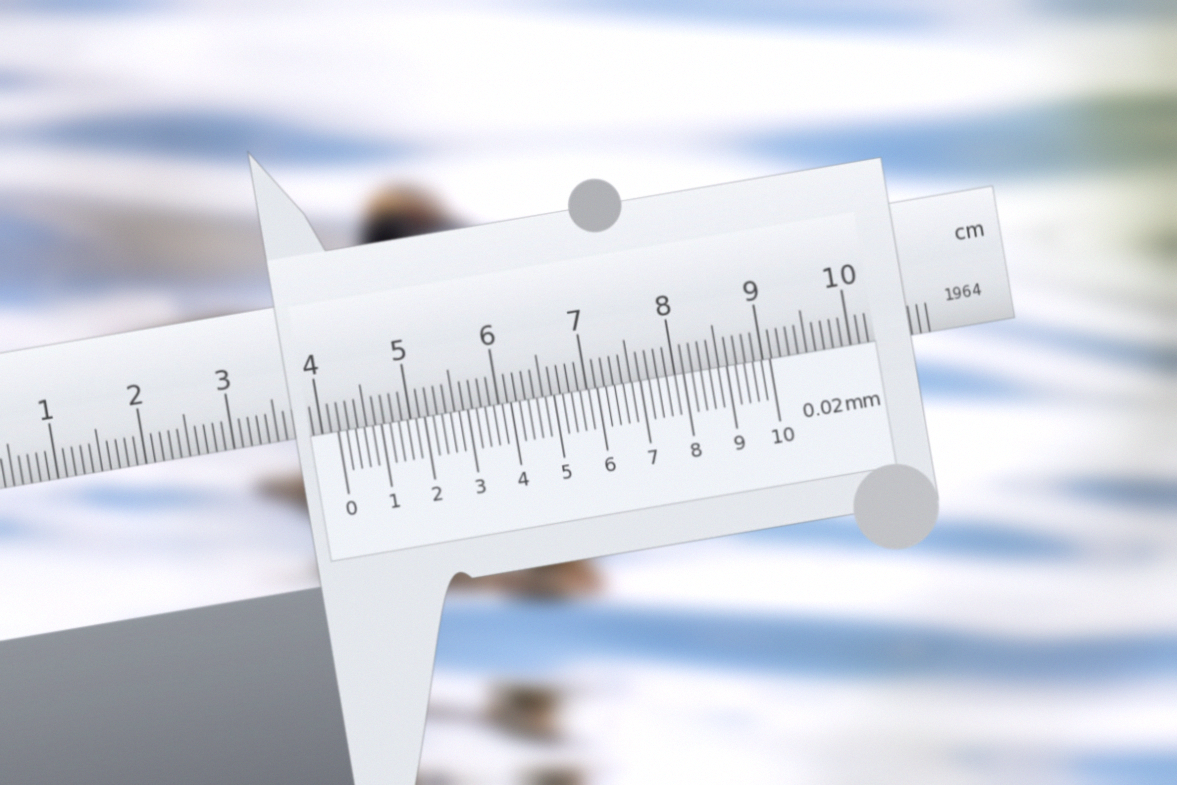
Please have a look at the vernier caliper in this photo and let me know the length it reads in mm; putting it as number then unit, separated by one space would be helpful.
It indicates 41.8 mm
